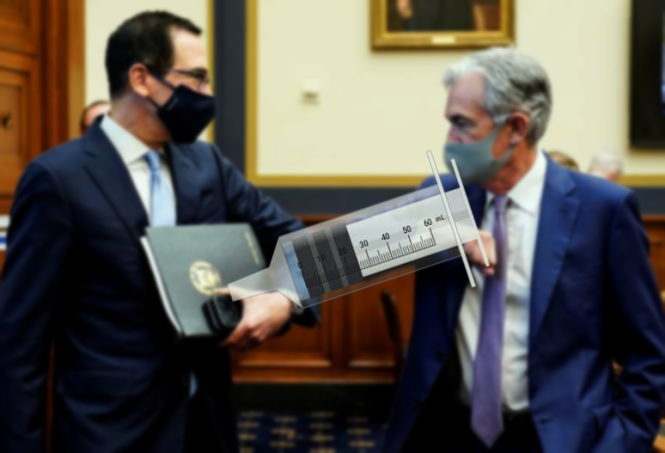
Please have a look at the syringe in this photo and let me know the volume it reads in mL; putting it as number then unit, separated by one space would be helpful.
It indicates 0 mL
